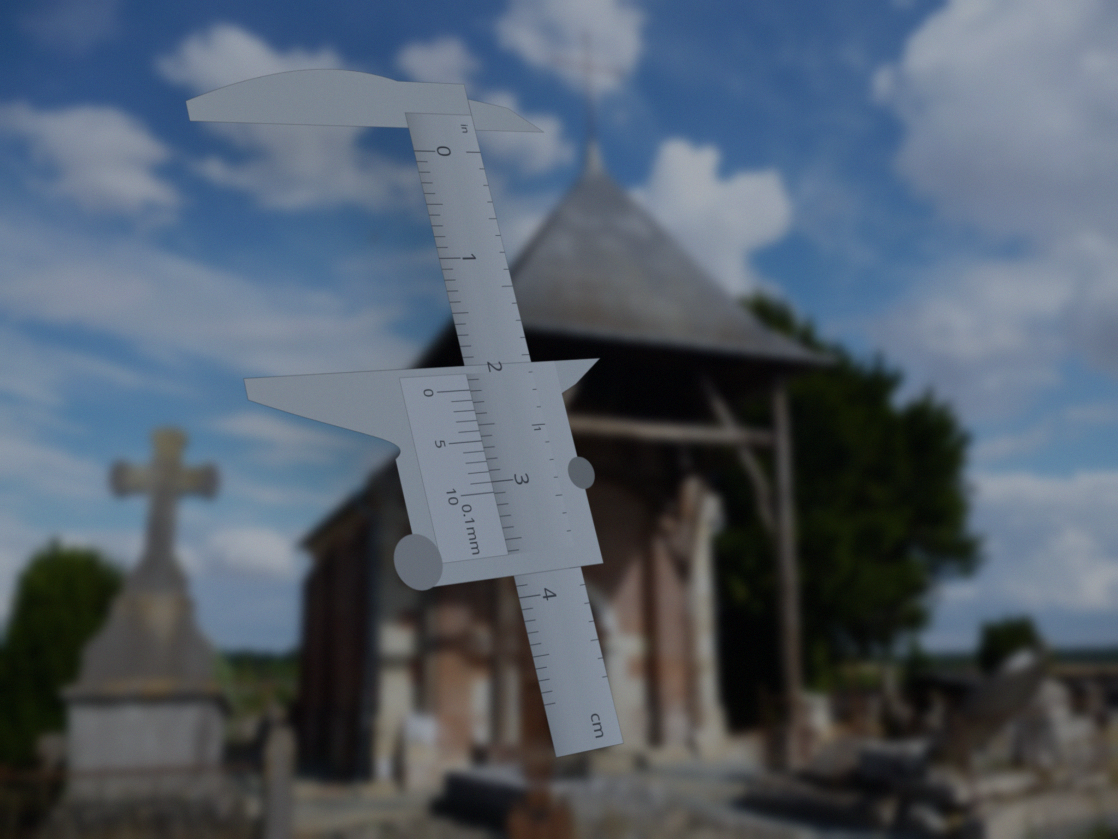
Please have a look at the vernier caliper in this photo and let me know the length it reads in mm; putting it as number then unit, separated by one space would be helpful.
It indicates 21.9 mm
